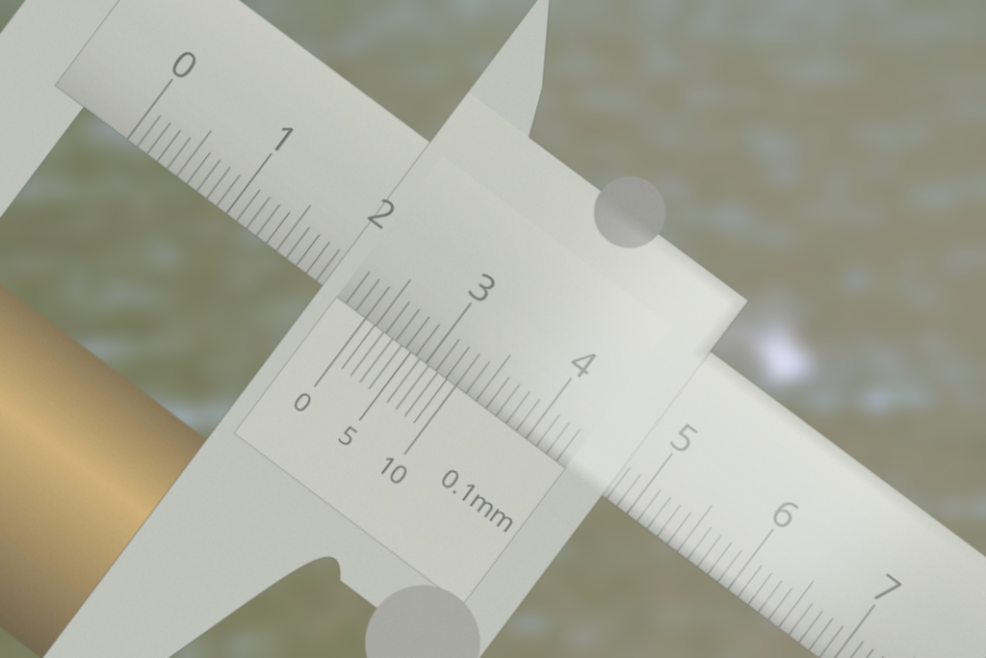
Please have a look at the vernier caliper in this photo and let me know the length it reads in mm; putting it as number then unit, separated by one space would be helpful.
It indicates 24.0 mm
